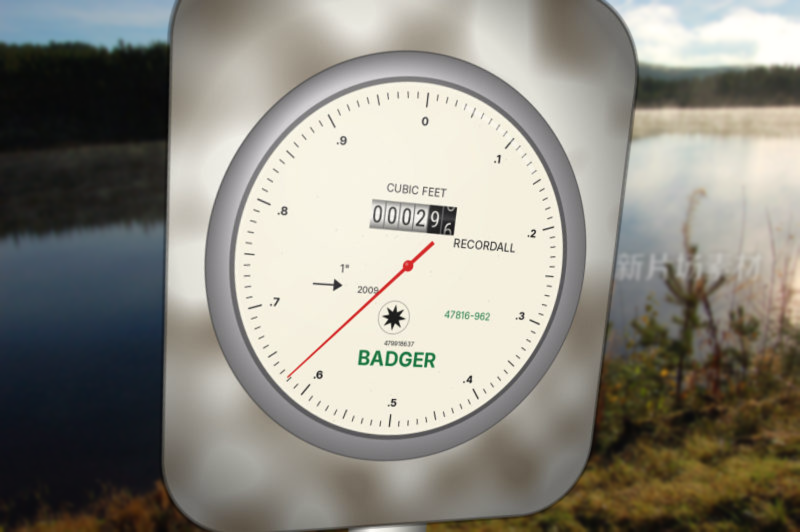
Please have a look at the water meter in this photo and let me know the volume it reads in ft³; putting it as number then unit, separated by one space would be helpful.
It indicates 295.62 ft³
